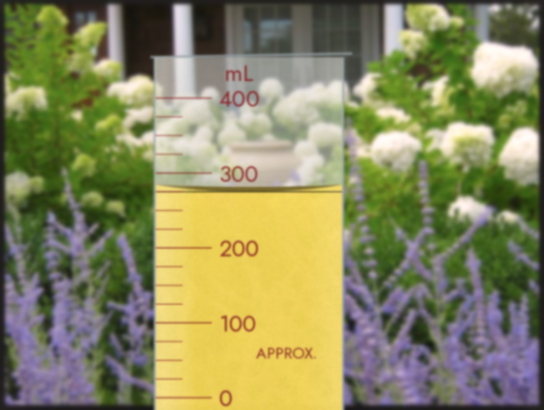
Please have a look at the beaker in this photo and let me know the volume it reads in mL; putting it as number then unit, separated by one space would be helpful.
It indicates 275 mL
